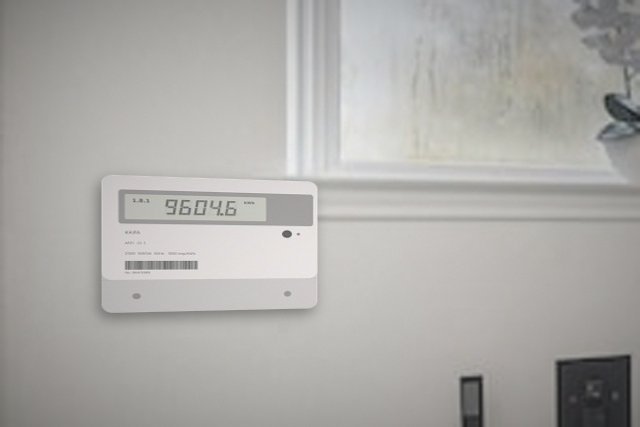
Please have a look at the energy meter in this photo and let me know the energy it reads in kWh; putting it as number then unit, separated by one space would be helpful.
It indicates 9604.6 kWh
